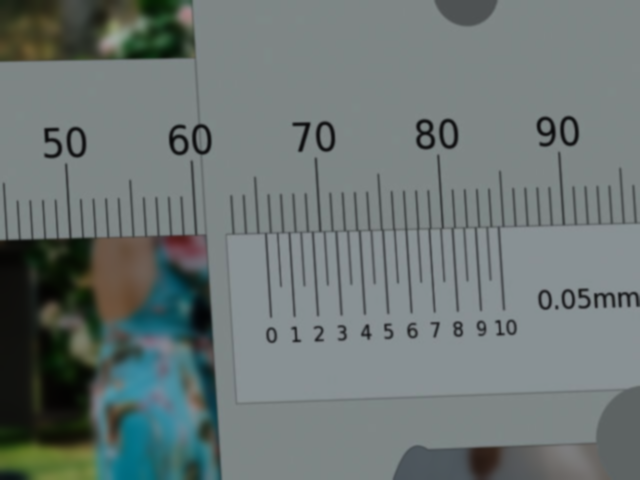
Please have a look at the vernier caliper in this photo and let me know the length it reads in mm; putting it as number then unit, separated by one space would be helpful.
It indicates 65.6 mm
